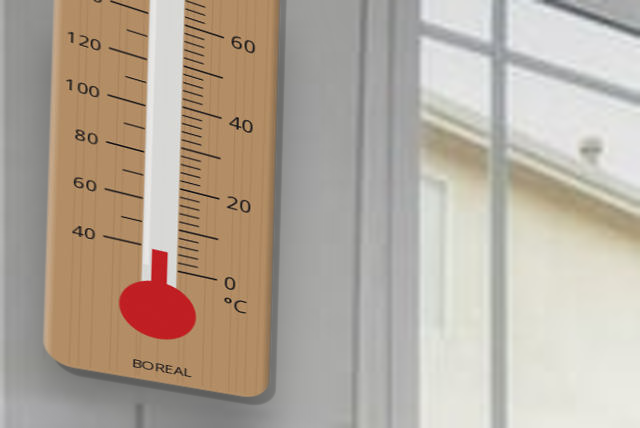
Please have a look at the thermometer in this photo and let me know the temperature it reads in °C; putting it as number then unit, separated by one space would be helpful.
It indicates 4 °C
